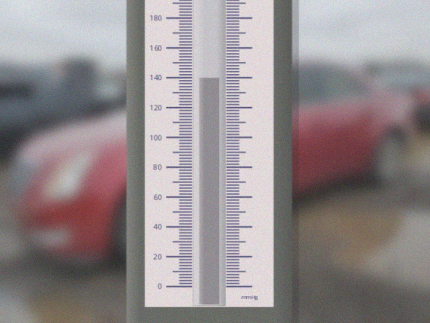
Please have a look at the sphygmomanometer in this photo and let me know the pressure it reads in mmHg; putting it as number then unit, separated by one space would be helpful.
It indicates 140 mmHg
